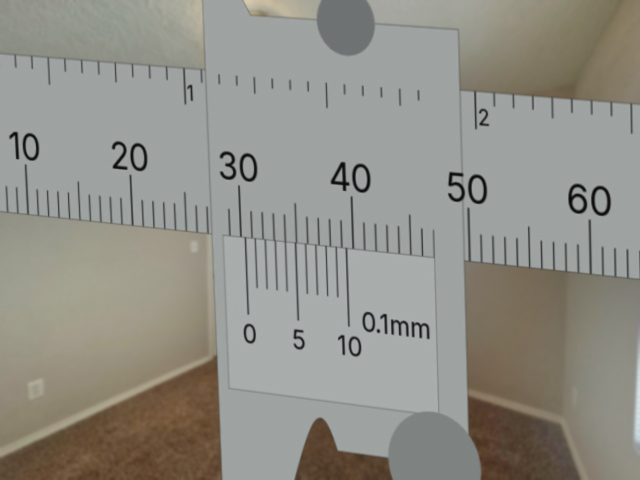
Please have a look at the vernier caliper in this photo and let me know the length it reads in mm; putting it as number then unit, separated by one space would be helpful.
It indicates 30.4 mm
